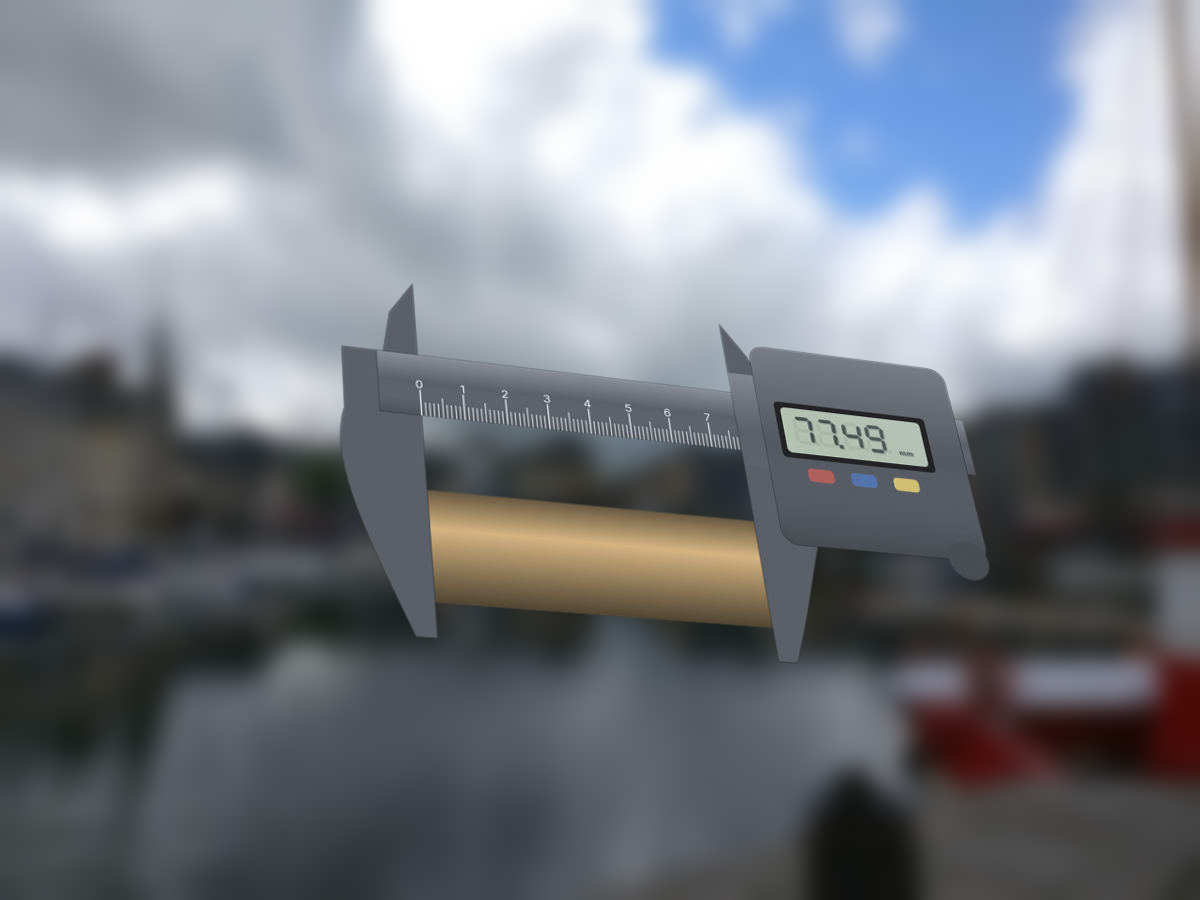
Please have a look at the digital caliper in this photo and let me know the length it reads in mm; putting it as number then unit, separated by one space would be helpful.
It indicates 77.49 mm
